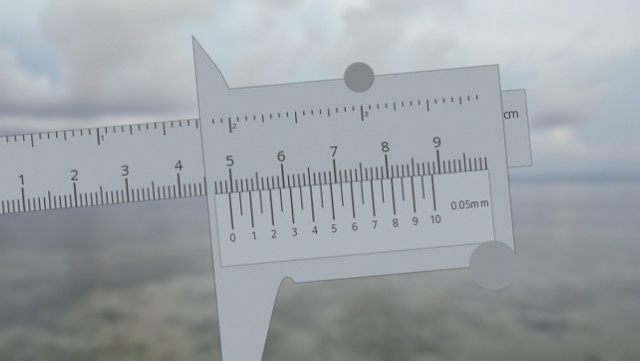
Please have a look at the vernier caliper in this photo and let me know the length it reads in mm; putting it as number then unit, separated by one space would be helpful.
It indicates 49.5 mm
